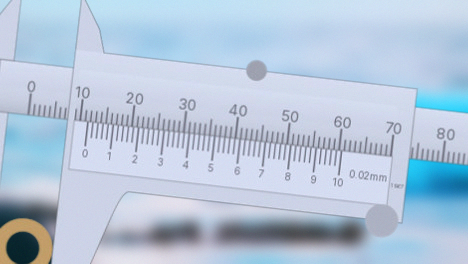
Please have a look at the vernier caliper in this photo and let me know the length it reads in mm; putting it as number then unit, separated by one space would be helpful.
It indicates 11.5 mm
